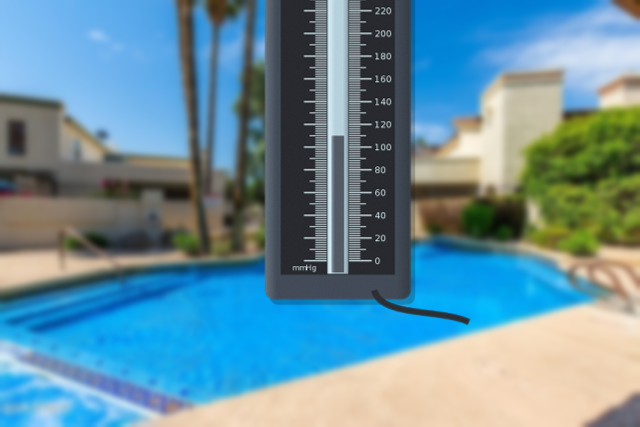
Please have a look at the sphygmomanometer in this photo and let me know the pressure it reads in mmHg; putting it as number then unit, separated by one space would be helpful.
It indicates 110 mmHg
